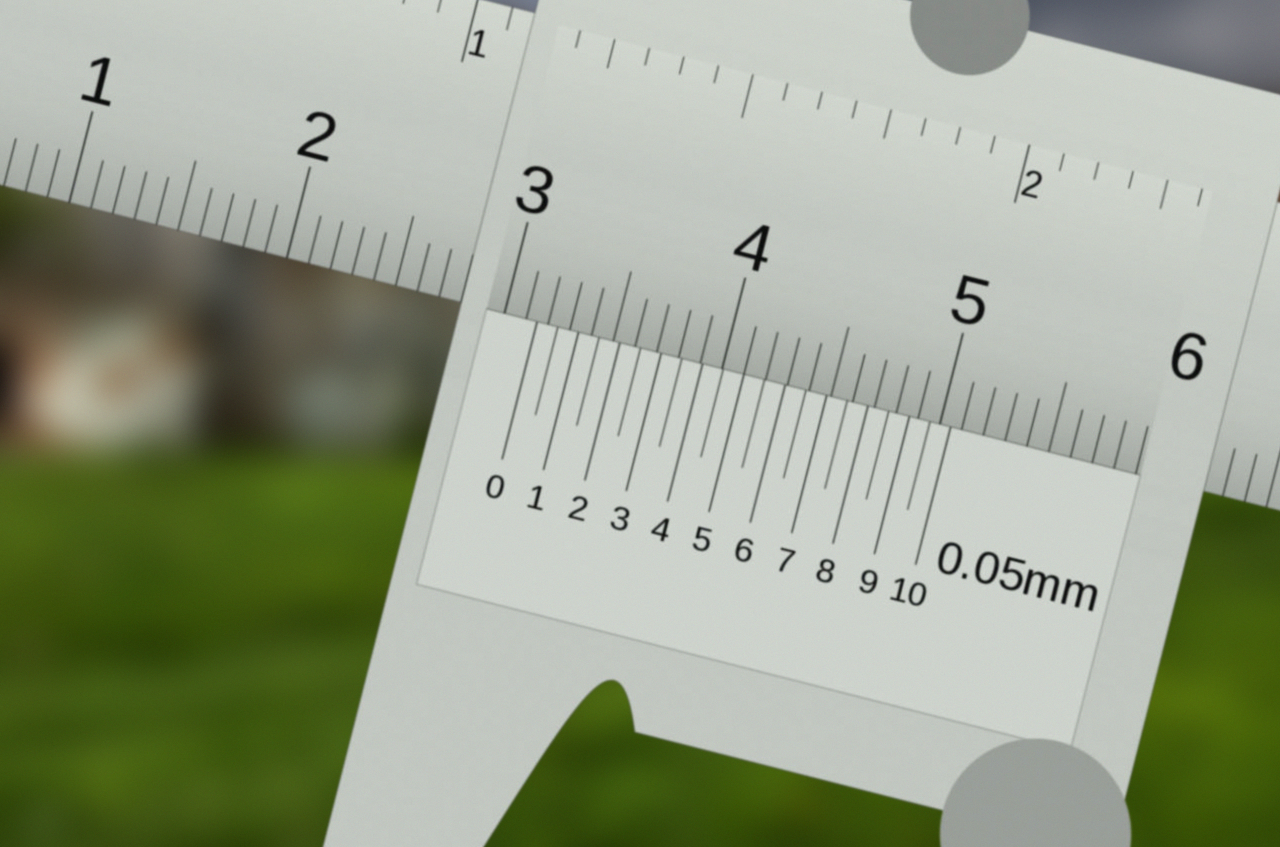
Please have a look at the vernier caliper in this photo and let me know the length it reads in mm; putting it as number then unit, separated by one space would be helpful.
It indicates 31.5 mm
